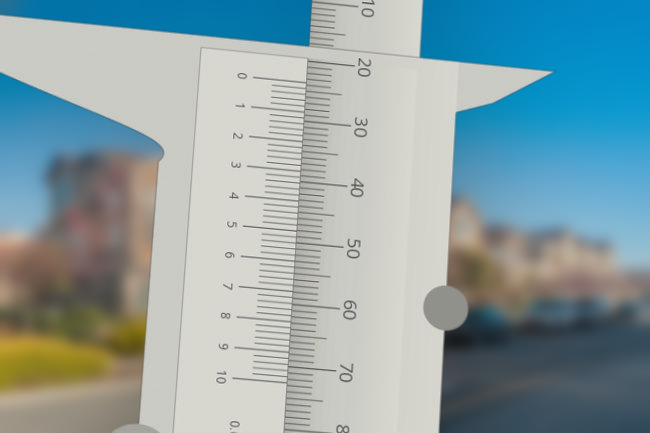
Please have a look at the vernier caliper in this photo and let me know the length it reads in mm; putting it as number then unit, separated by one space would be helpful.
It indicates 23.6 mm
